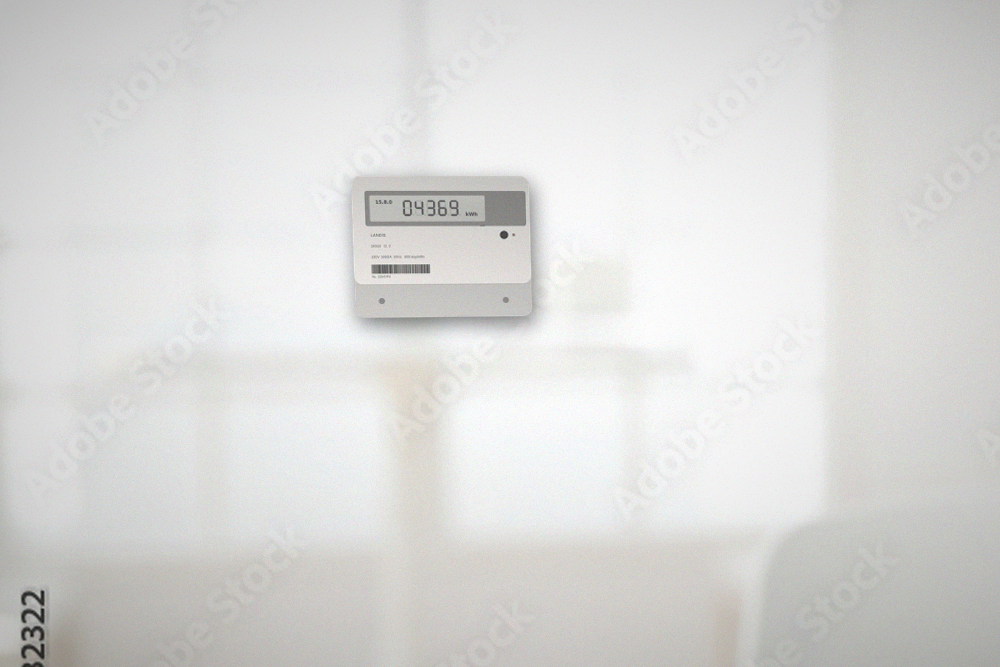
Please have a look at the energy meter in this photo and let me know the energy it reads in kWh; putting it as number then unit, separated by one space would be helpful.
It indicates 4369 kWh
